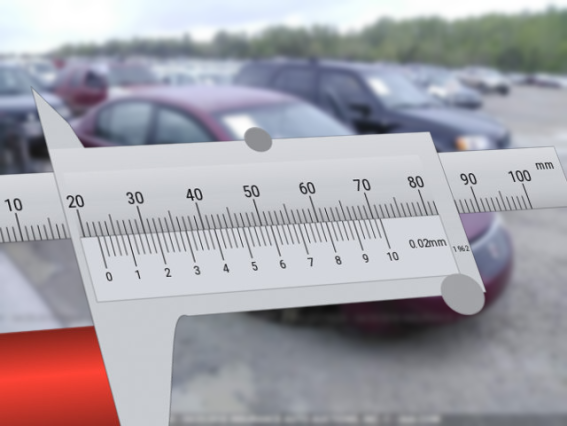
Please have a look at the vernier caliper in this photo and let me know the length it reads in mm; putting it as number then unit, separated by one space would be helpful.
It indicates 22.2 mm
